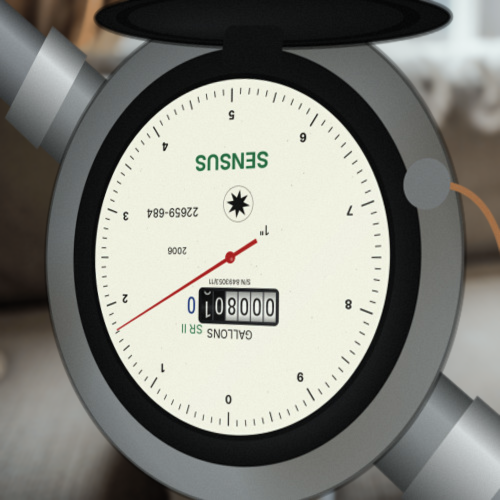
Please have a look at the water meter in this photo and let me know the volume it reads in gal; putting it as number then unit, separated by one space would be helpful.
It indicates 8011.7 gal
